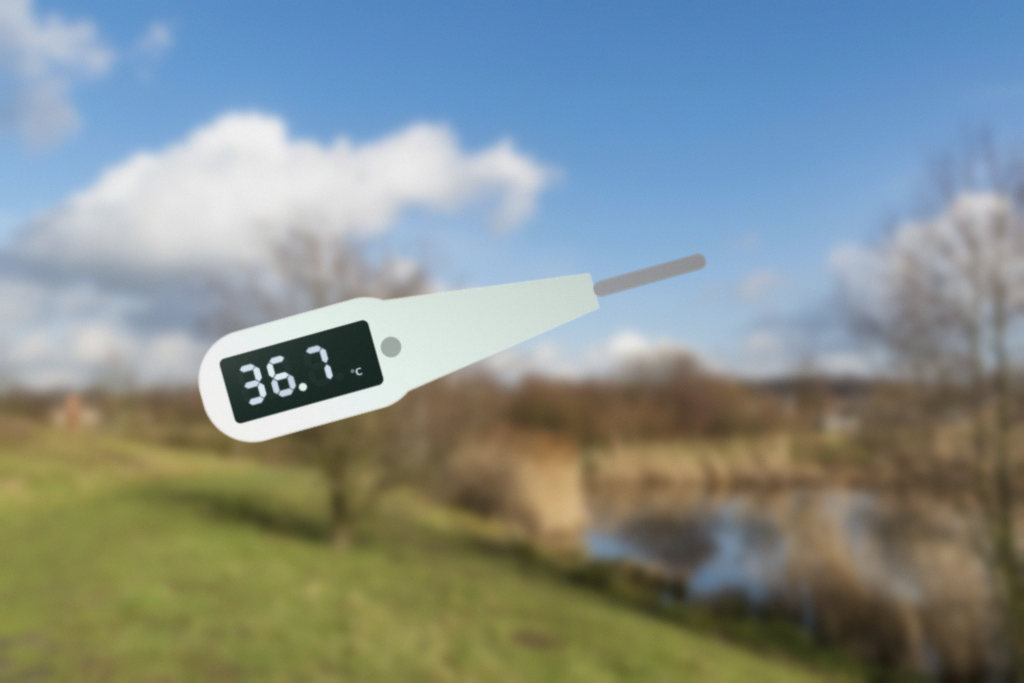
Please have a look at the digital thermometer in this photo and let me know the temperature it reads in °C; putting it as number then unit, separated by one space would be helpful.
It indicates 36.7 °C
